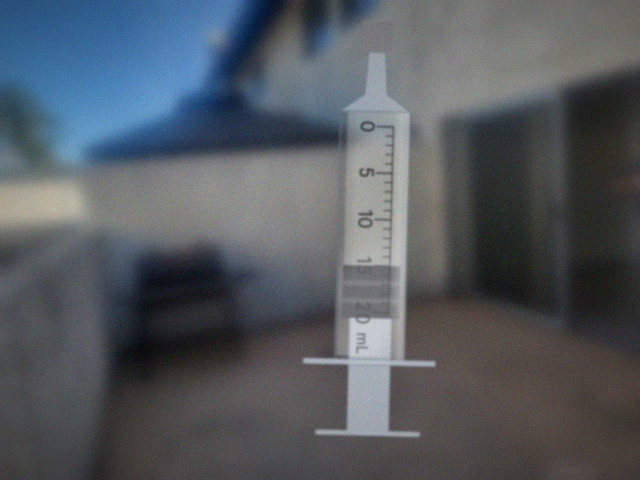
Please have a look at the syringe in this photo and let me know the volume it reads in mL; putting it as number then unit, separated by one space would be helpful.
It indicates 15 mL
